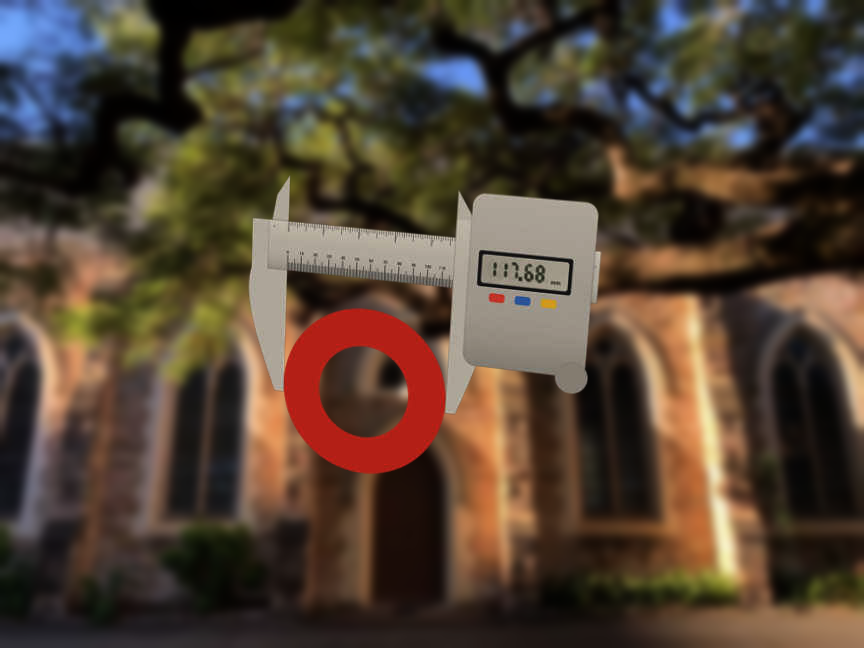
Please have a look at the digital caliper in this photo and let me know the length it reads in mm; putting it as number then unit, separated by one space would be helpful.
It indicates 117.68 mm
